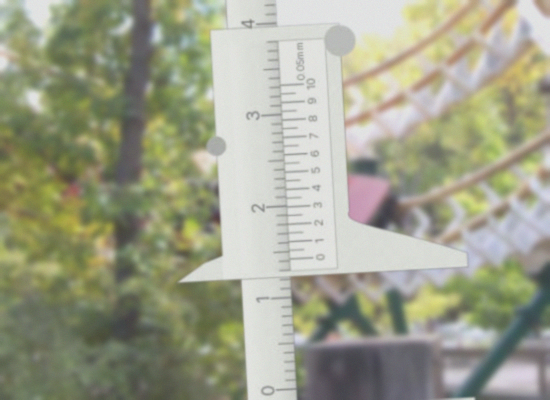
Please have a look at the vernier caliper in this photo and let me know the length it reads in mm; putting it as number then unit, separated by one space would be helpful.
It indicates 14.2 mm
